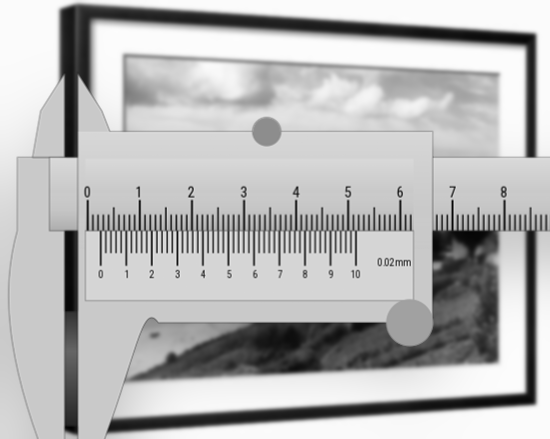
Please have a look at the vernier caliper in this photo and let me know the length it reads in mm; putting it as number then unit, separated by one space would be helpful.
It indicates 2.5 mm
